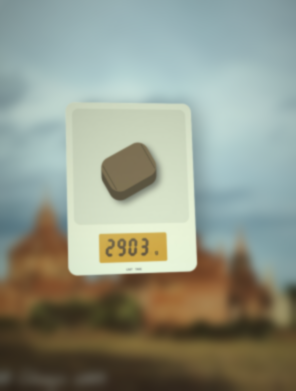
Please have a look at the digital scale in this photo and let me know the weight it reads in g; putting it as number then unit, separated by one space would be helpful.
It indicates 2903 g
